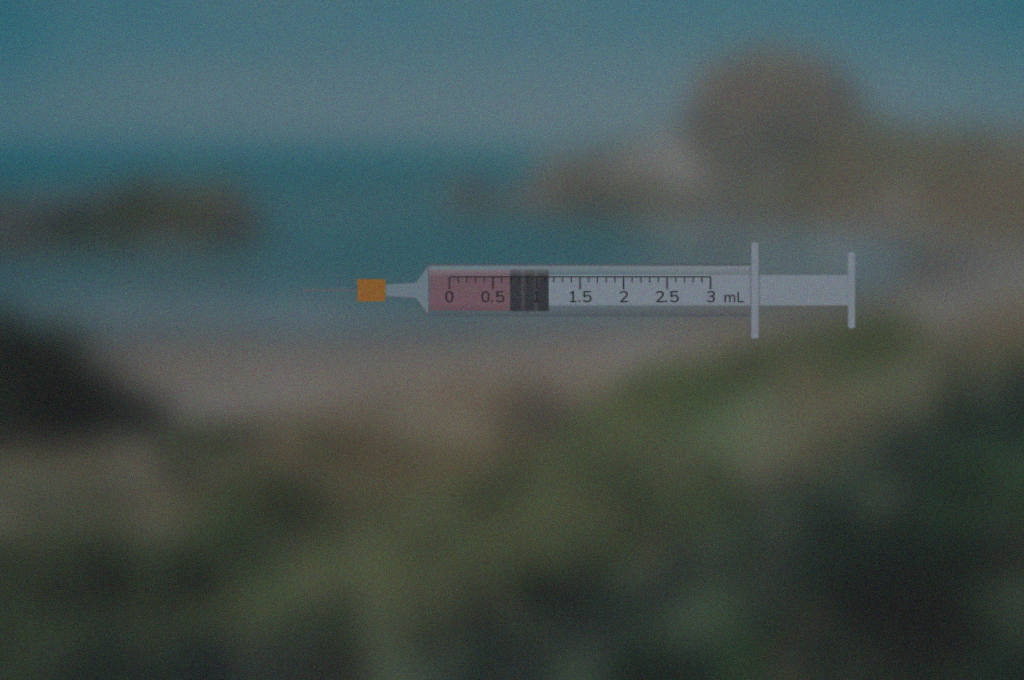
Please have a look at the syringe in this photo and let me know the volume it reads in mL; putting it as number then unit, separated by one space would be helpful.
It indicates 0.7 mL
